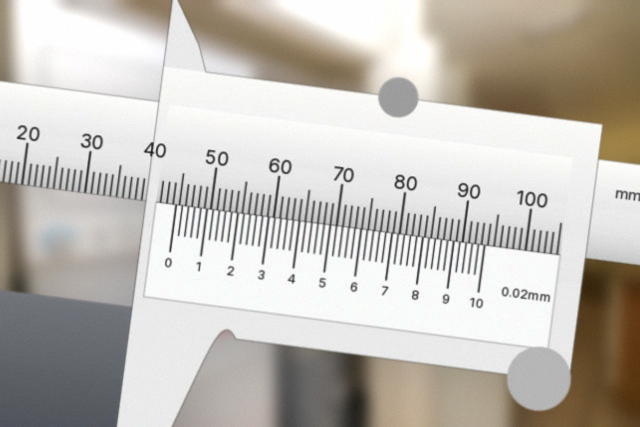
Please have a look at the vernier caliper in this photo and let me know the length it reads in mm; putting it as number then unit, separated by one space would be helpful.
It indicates 44.5 mm
